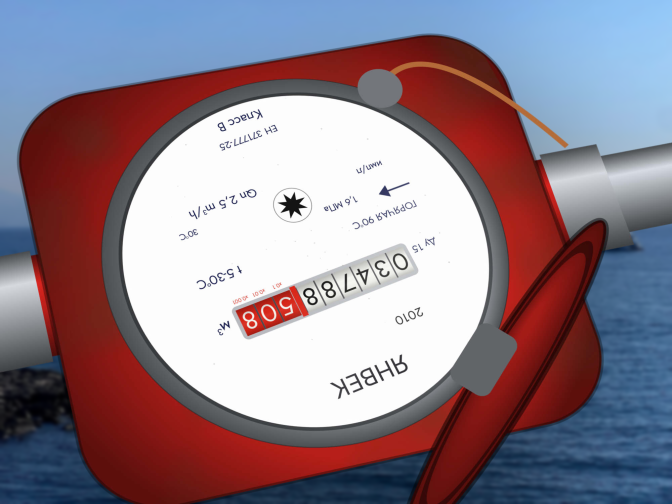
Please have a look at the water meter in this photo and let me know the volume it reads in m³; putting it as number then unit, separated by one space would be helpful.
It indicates 34788.508 m³
